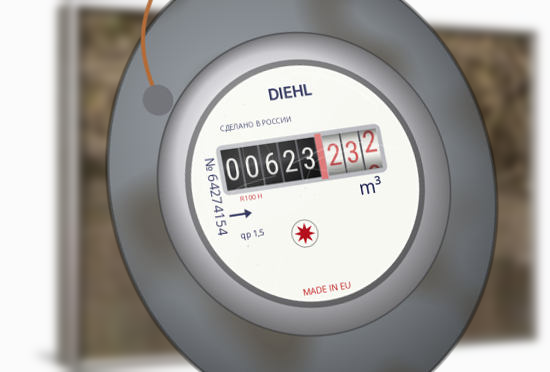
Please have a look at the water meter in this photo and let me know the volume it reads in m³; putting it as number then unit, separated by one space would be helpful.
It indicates 623.232 m³
